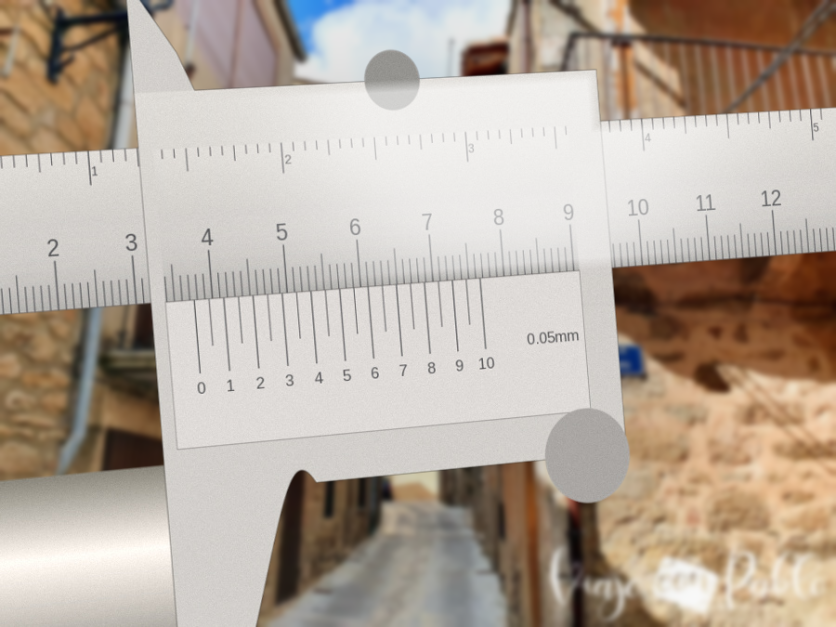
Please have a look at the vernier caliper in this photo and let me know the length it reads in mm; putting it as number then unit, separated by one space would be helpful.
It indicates 37.6 mm
